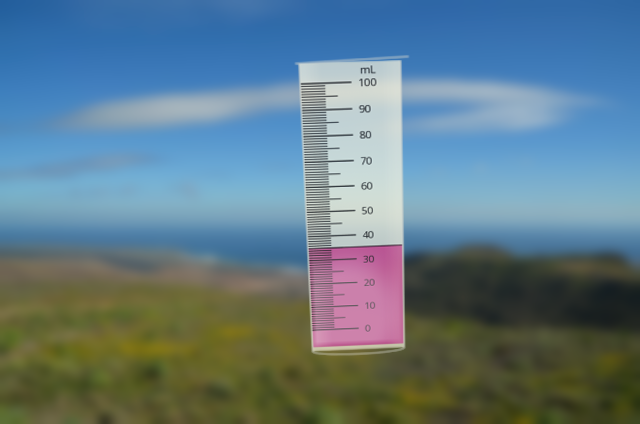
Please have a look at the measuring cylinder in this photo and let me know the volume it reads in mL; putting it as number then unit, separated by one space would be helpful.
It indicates 35 mL
